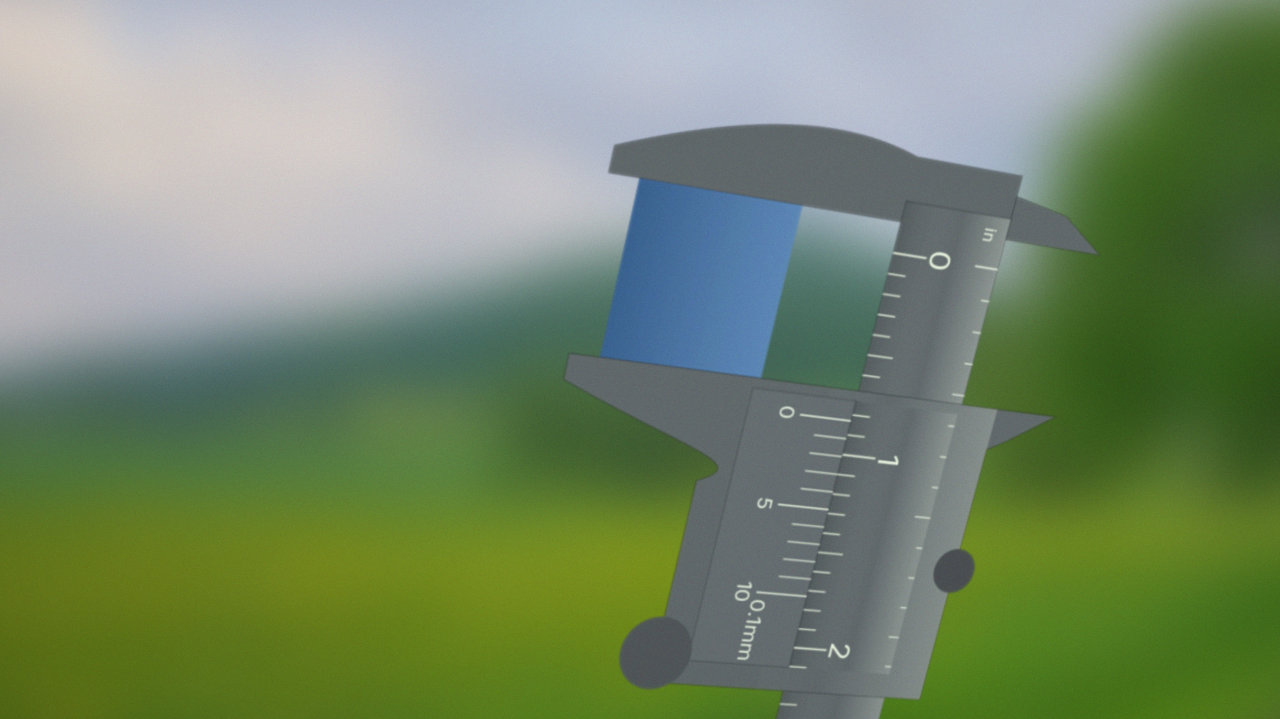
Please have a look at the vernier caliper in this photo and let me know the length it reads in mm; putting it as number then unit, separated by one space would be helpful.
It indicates 8.3 mm
